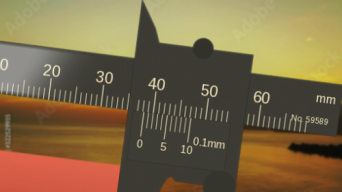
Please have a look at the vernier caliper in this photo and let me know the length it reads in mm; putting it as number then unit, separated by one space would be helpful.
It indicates 38.2 mm
